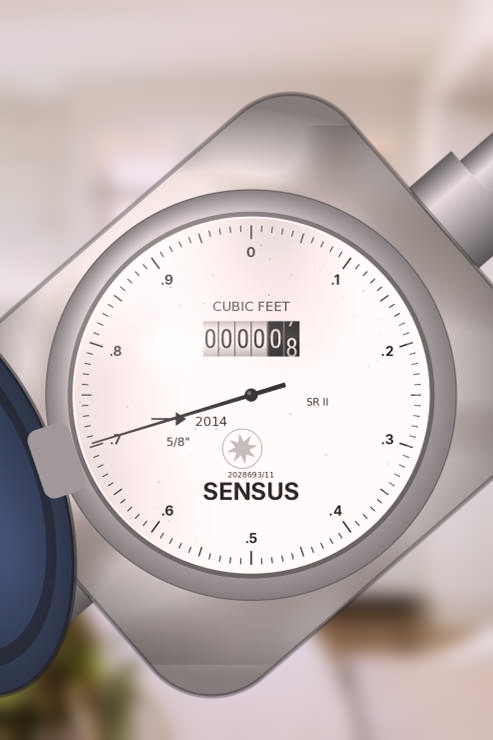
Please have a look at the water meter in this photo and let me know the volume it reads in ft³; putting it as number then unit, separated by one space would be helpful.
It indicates 7.70 ft³
